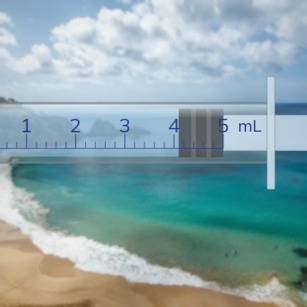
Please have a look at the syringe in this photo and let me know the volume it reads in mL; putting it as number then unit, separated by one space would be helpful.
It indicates 4.1 mL
